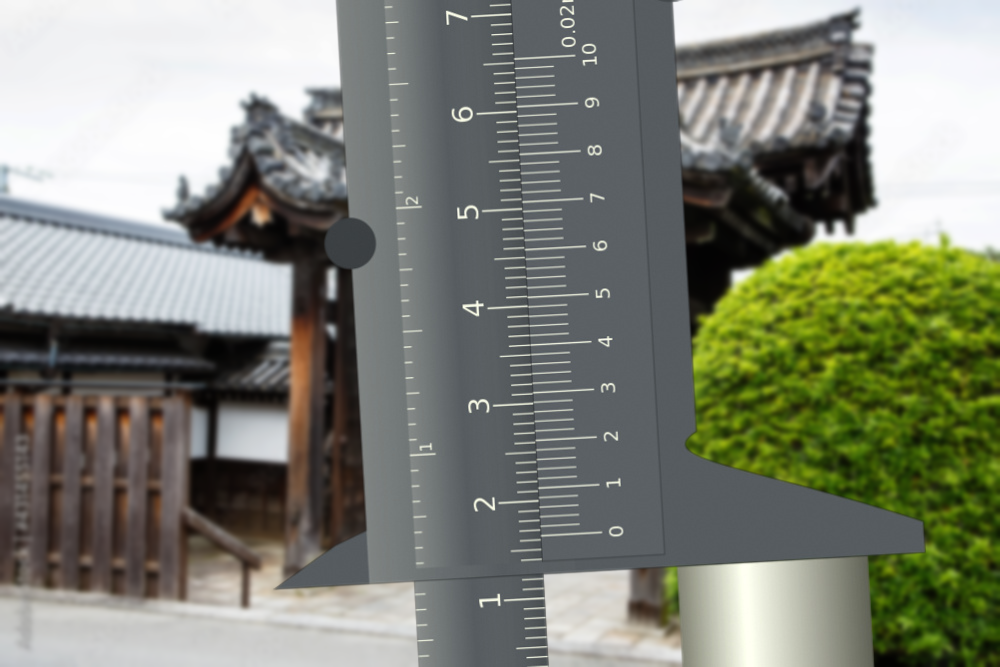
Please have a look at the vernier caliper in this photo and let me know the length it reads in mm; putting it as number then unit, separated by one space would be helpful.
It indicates 16.4 mm
